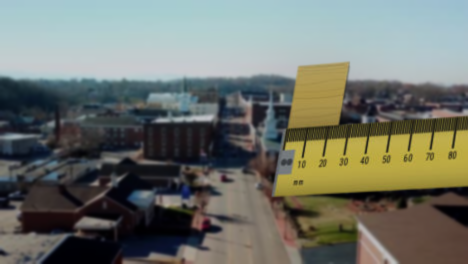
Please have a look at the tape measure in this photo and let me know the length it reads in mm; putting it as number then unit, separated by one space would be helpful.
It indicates 25 mm
